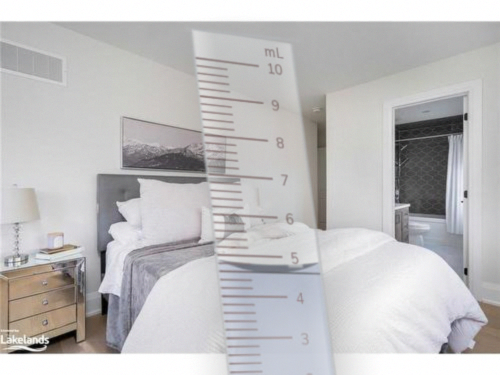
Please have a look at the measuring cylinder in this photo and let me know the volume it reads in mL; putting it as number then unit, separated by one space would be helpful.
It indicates 4.6 mL
